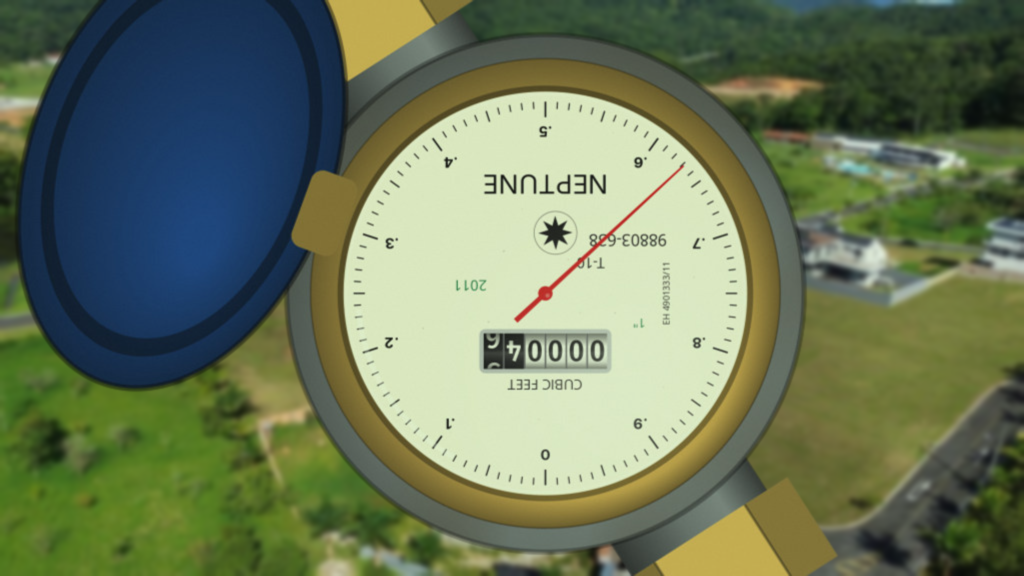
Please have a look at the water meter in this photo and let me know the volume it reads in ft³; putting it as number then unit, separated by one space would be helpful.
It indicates 45.63 ft³
